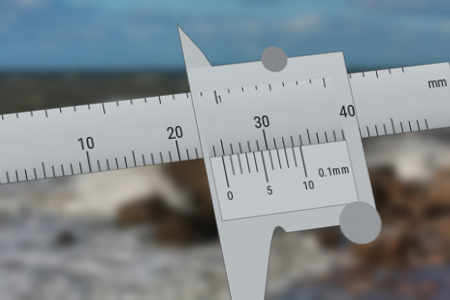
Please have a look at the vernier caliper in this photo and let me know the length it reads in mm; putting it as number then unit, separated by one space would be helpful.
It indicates 24.8 mm
